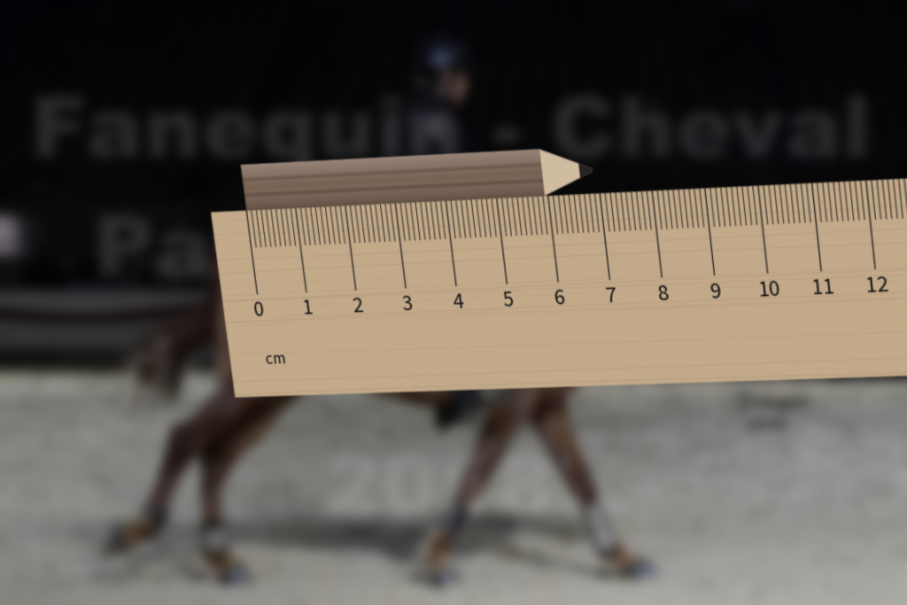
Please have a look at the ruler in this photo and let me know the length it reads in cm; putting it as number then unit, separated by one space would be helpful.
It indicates 6.9 cm
